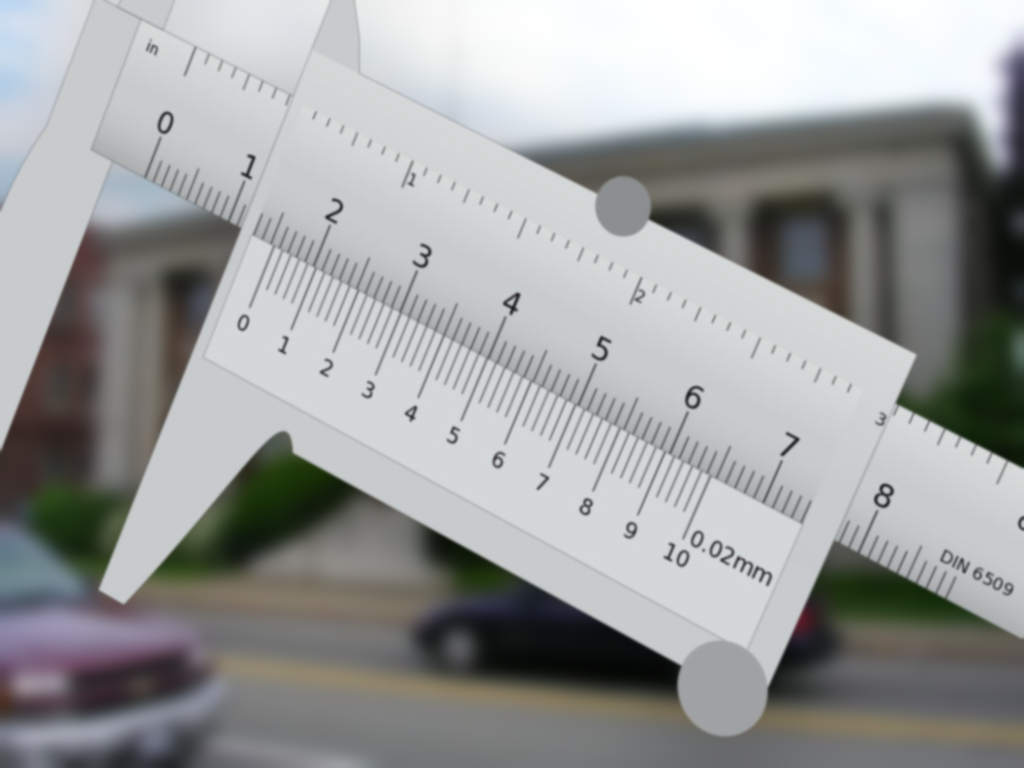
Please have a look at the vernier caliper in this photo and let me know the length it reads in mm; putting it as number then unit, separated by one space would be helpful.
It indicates 15.4 mm
